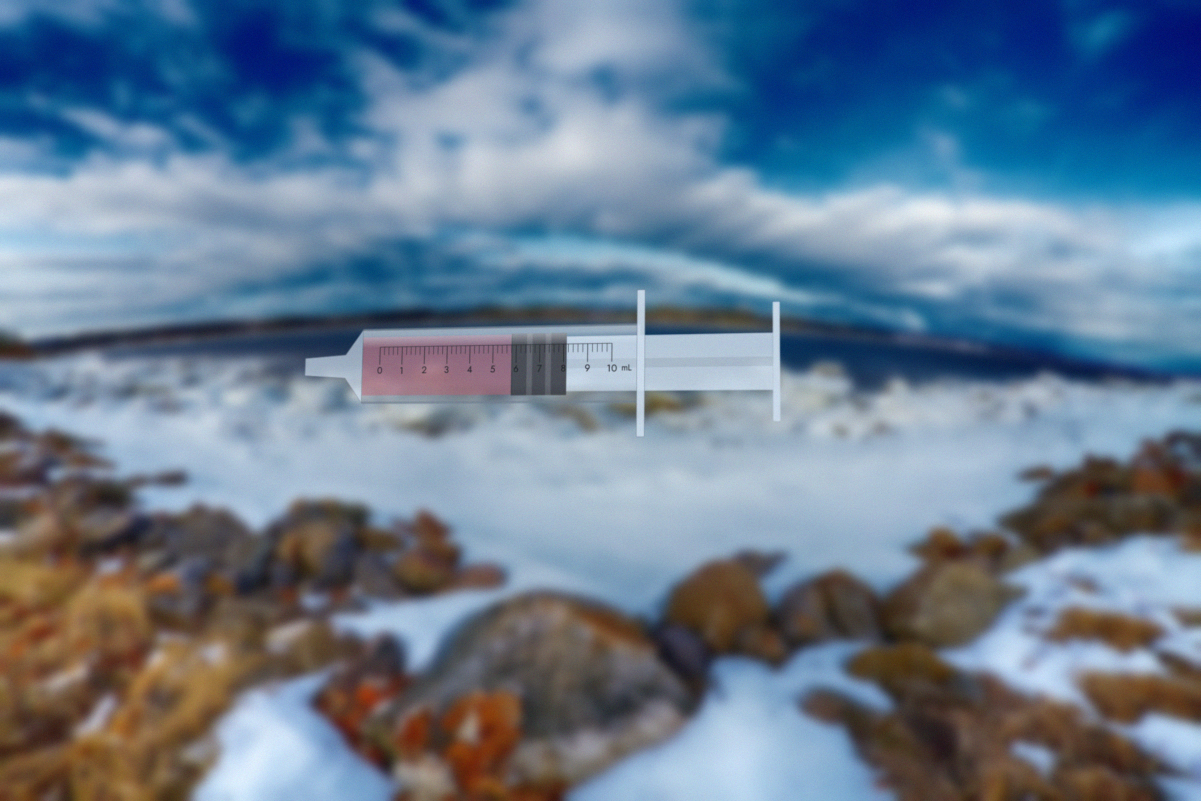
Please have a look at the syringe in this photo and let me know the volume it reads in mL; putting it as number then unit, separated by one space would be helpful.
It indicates 5.8 mL
